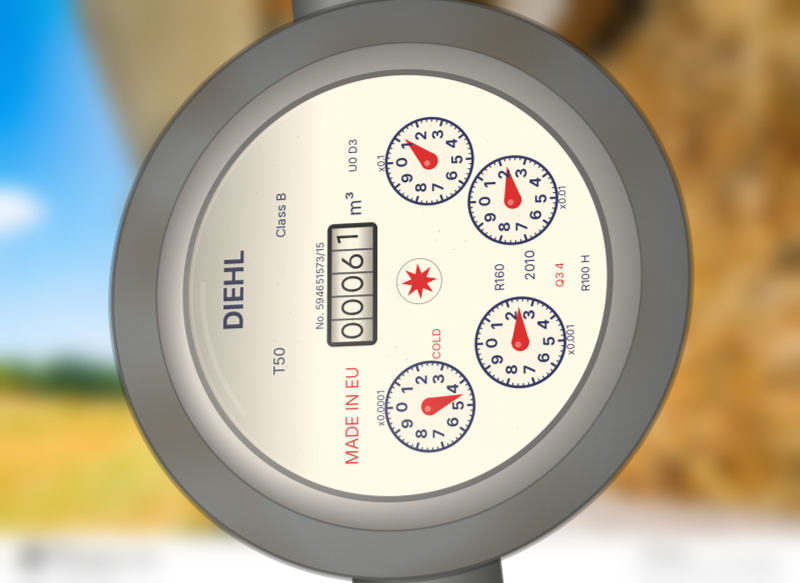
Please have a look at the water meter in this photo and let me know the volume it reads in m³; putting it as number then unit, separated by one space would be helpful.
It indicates 61.1224 m³
